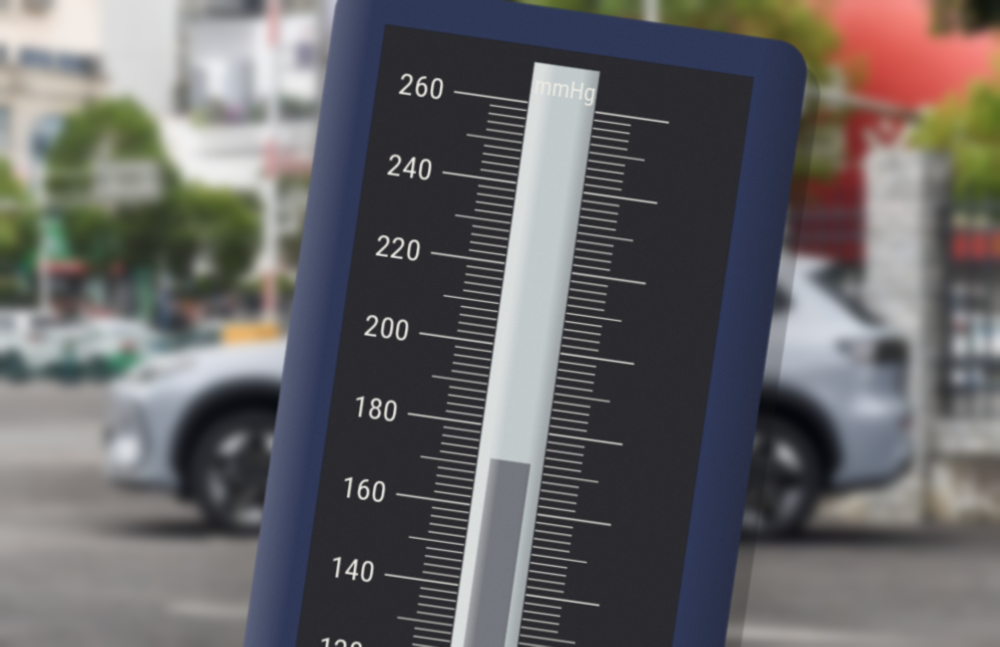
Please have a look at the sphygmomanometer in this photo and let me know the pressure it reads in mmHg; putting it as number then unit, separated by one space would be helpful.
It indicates 172 mmHg
